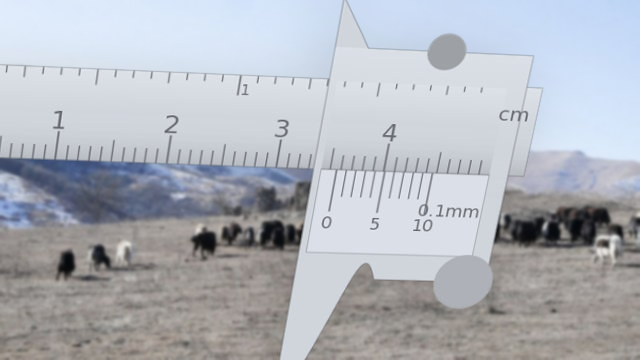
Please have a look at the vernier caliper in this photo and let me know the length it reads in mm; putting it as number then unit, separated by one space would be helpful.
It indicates 35.6 mm
